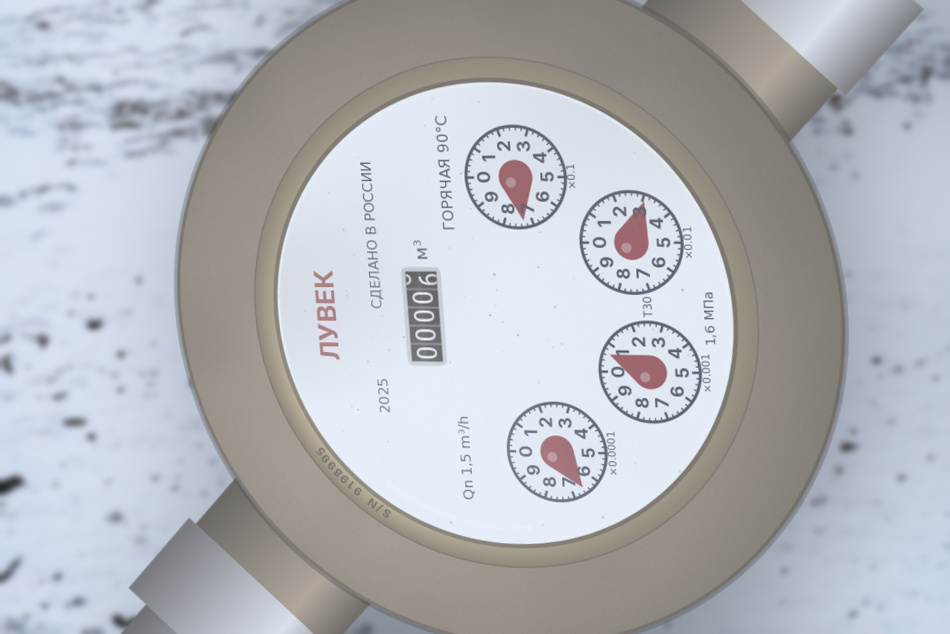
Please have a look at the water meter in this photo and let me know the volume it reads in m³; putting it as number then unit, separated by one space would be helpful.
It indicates 5.7306 m³
